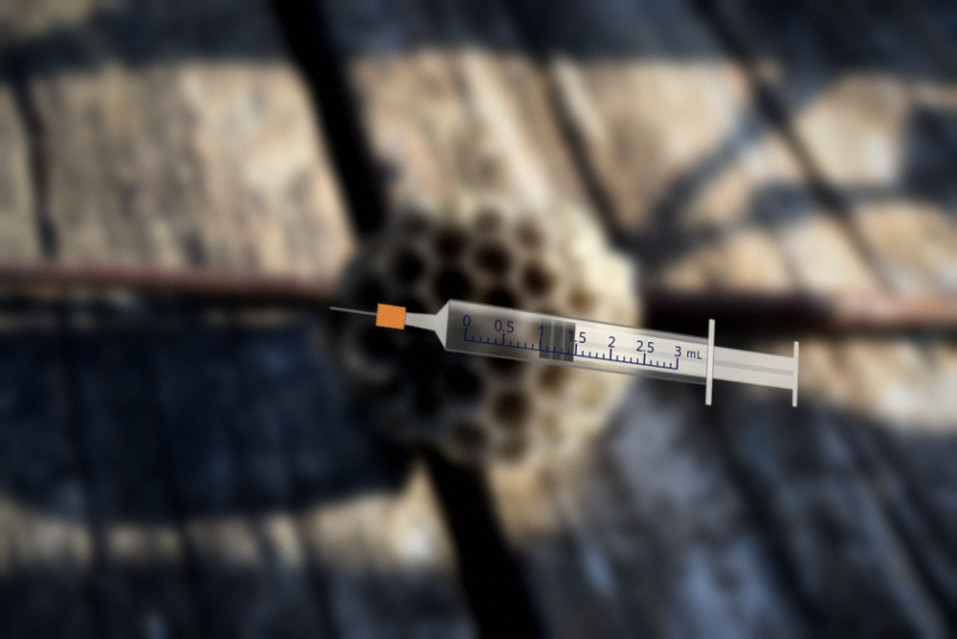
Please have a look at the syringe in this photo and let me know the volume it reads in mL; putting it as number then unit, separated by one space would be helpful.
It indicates 1 mL
